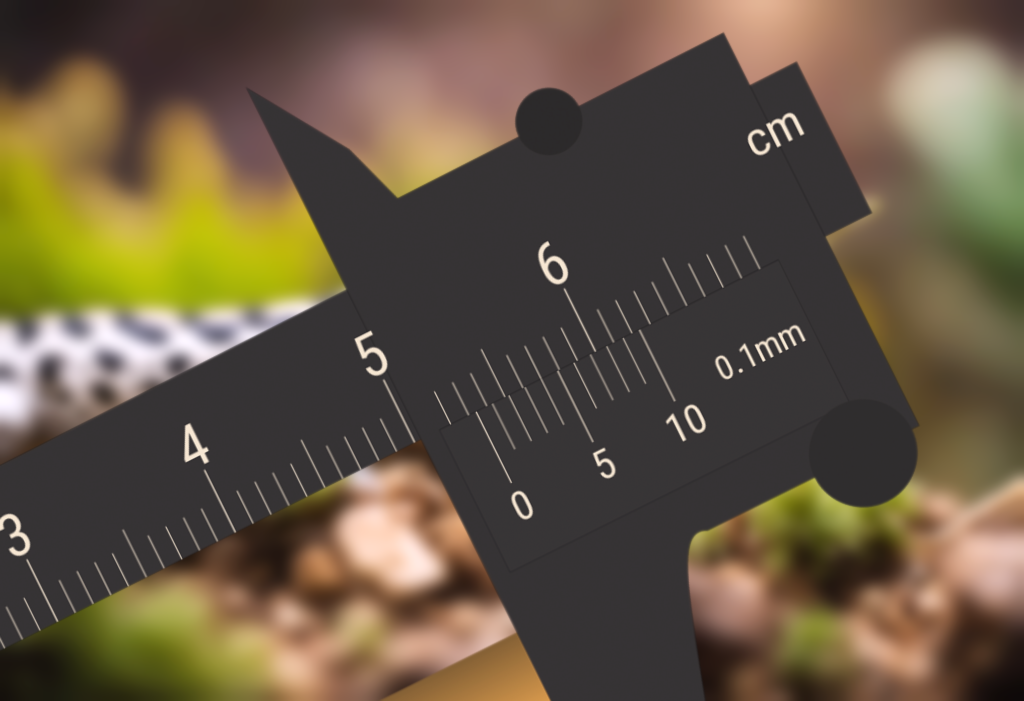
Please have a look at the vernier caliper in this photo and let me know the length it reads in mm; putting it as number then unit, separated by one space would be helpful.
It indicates 53.4 mm
